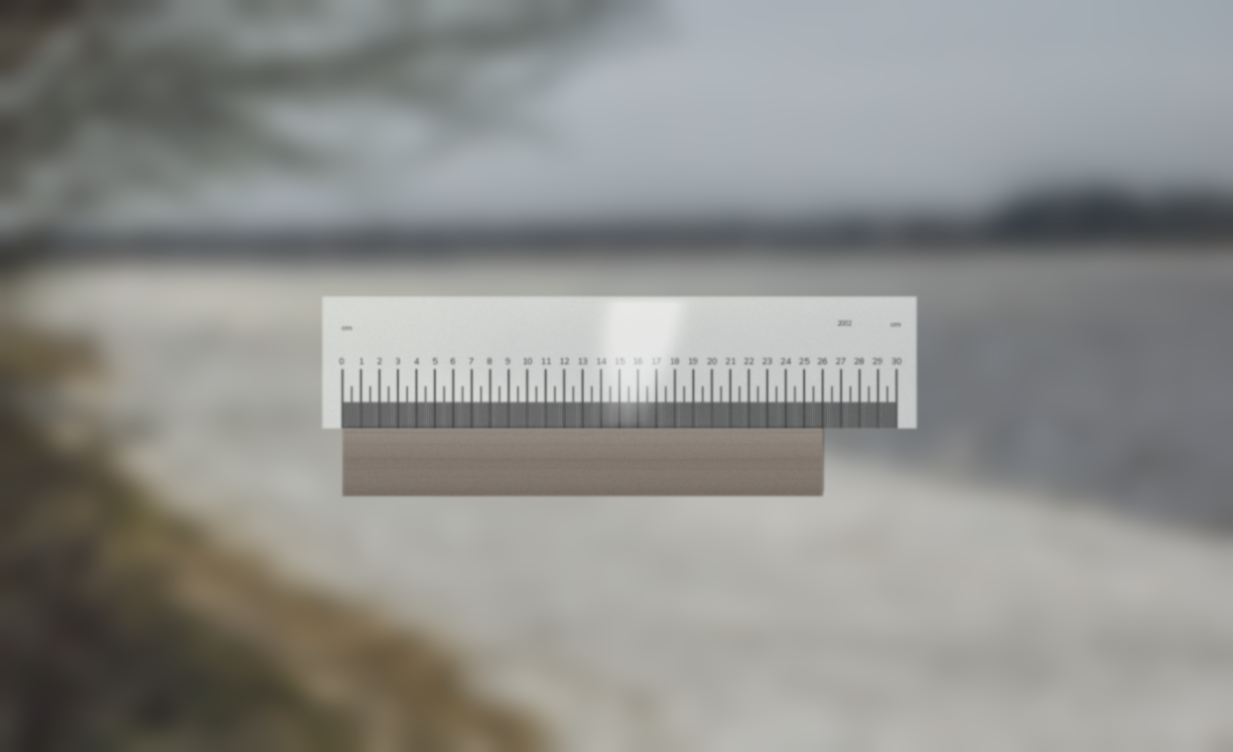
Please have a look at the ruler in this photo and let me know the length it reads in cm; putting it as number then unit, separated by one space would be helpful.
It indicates 26 cm
